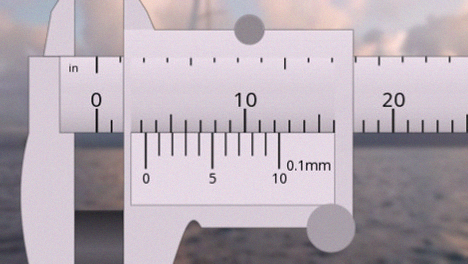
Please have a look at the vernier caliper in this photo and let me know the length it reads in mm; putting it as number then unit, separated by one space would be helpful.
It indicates 3.3 mm
